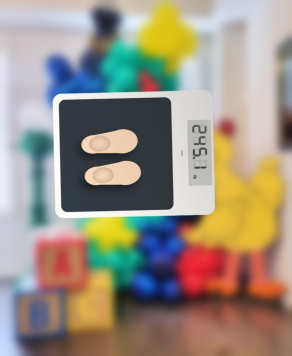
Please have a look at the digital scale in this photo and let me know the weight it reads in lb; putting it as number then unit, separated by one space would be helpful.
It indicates 245.1 lb
